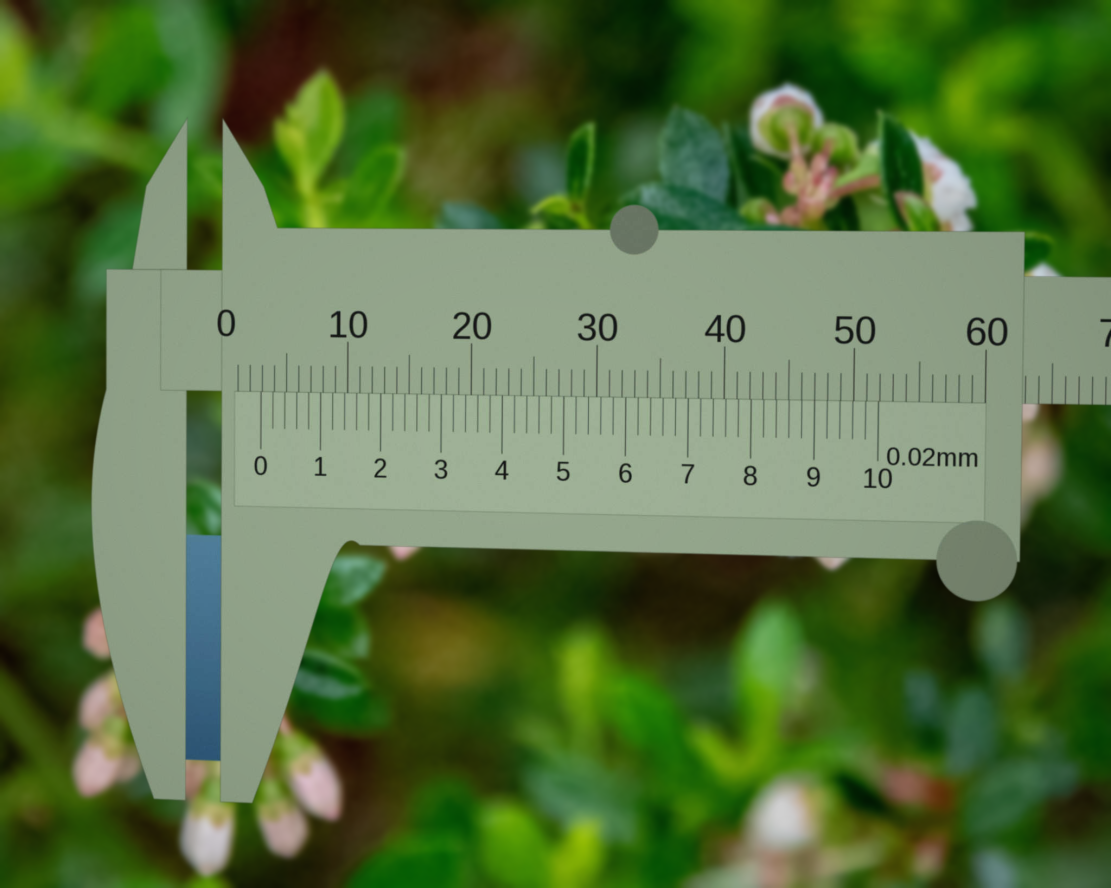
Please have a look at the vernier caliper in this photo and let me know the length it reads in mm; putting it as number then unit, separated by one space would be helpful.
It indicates 2.9 mm
